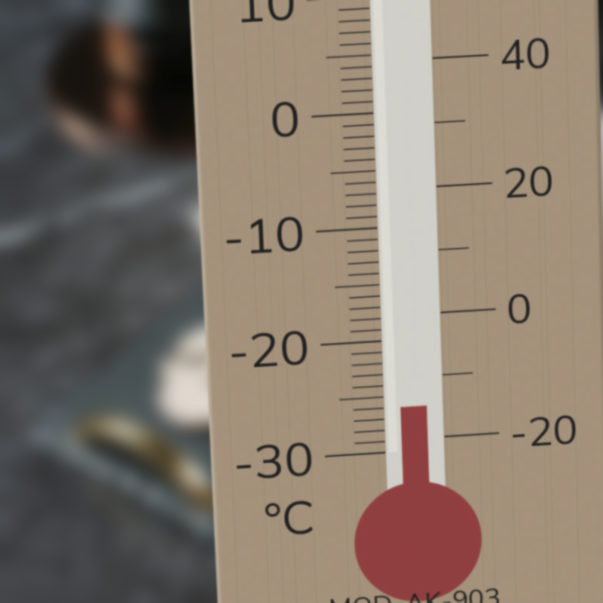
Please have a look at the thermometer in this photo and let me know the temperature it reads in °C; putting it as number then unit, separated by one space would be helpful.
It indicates -26 °C
